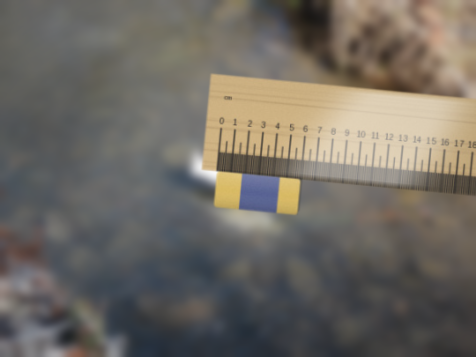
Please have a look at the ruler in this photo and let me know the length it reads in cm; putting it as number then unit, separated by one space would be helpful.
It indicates 6 cm
